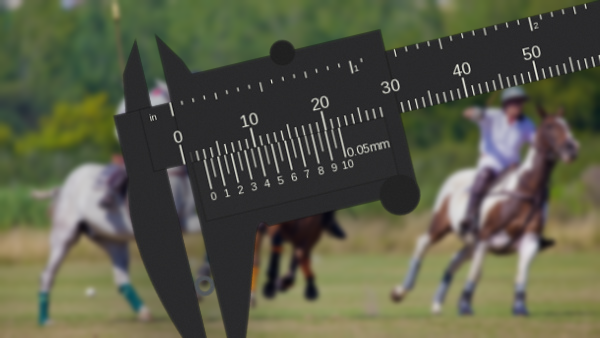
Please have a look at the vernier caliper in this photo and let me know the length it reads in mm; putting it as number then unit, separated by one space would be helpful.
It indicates 2.8 mm
